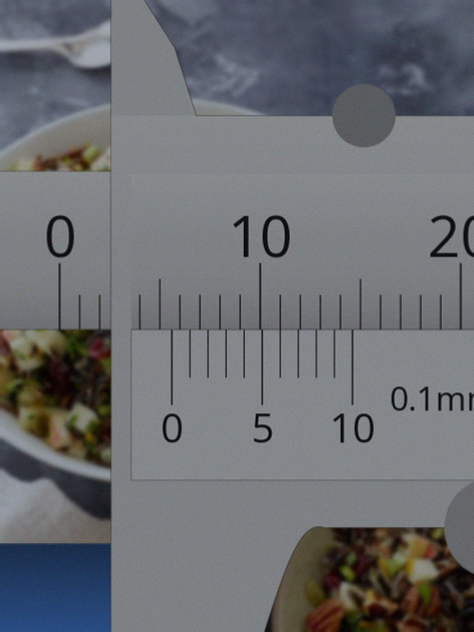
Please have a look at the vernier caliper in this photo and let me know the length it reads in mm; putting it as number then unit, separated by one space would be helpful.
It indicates 5.6 mm
